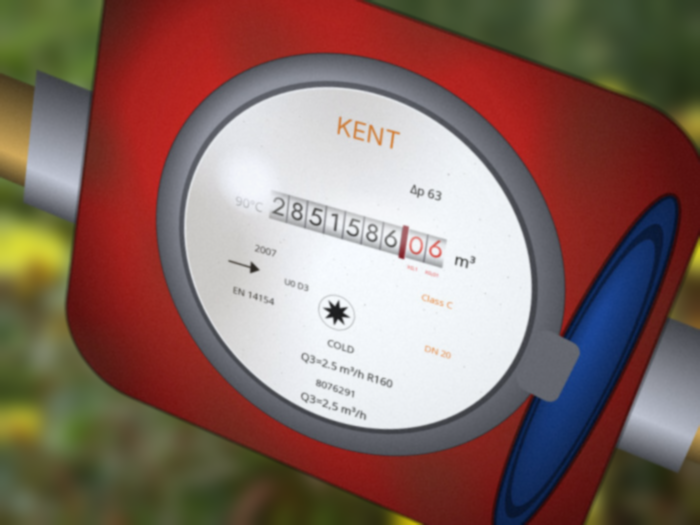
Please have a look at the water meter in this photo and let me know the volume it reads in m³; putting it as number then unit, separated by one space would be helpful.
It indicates 2851586.06 m³
